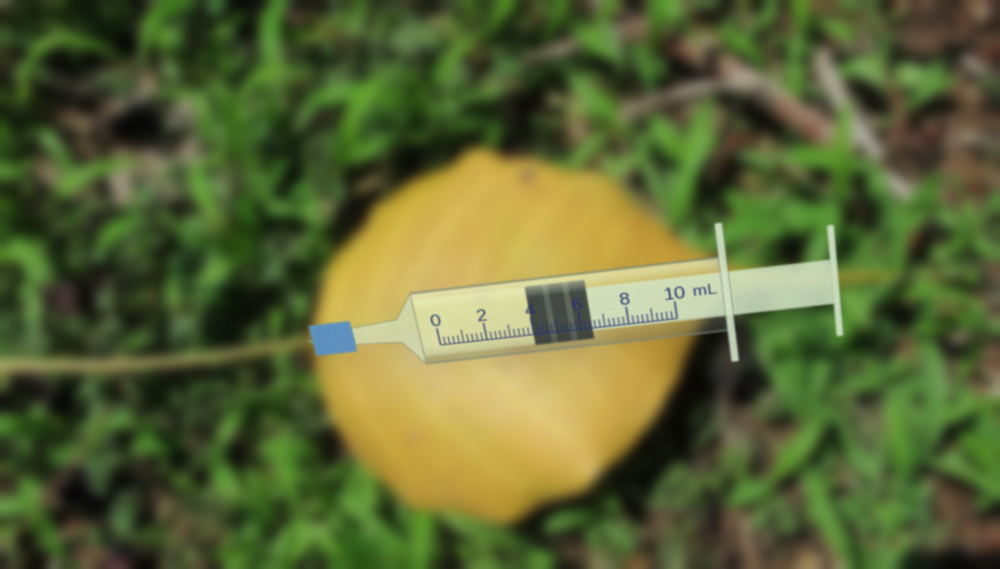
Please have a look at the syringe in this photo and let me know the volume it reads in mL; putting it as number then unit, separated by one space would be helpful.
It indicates 4 mL
